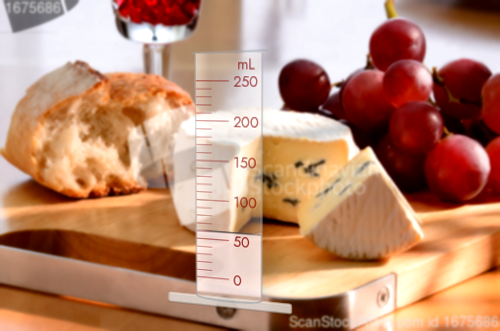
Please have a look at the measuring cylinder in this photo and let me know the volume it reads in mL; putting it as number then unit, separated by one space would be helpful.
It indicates 60 mL
